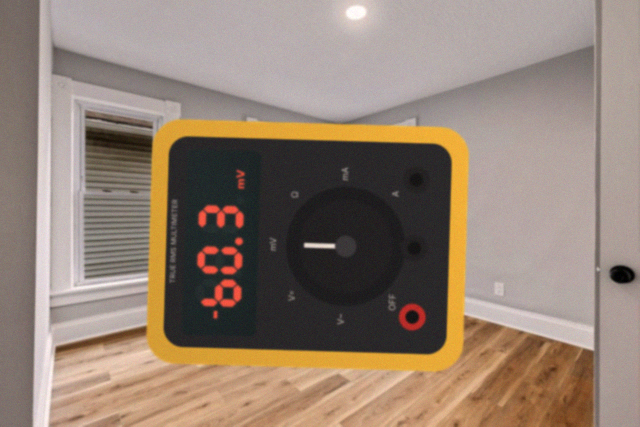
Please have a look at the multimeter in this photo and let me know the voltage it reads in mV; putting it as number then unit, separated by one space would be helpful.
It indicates -60.3 mV
